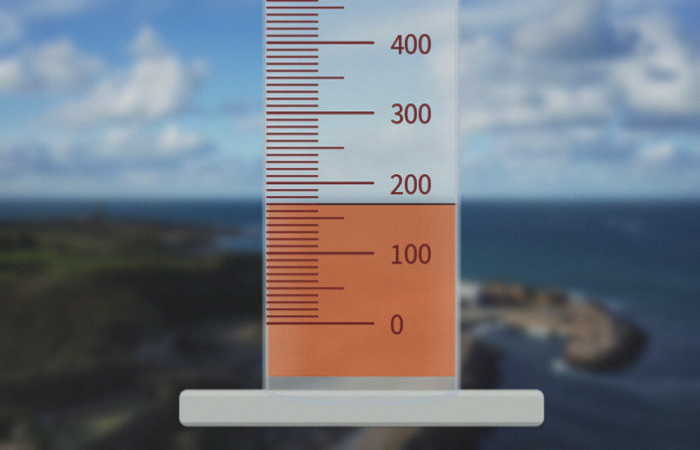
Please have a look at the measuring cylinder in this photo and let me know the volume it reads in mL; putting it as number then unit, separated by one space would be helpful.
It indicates 170 mL
